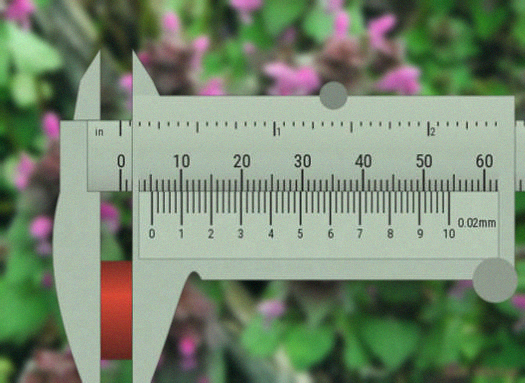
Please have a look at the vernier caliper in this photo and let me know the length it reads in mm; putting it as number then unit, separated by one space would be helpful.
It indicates 5.2 mm
